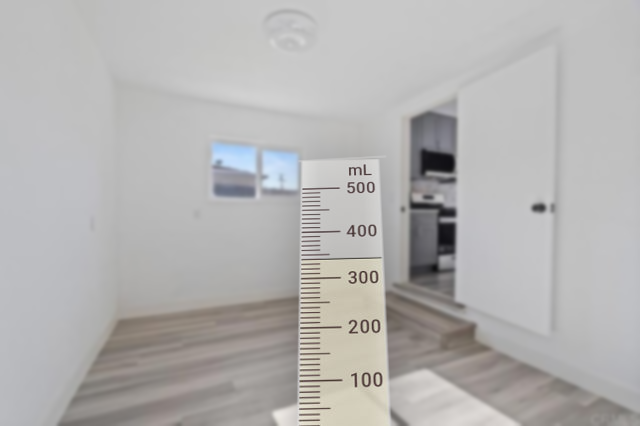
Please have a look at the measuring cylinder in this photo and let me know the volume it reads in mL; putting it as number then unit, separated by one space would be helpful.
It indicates 340 mL
